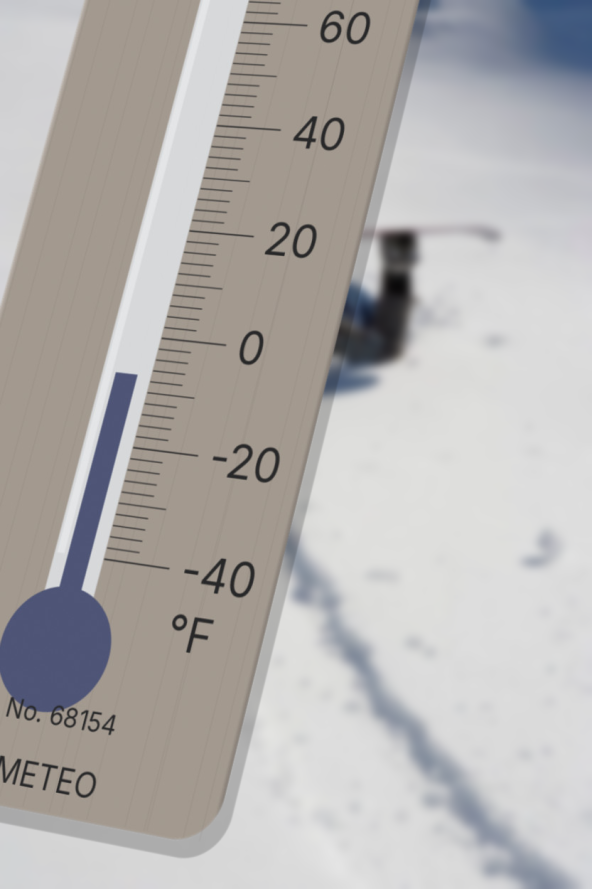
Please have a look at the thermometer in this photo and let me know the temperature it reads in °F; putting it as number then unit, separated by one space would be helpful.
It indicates -7 °F
